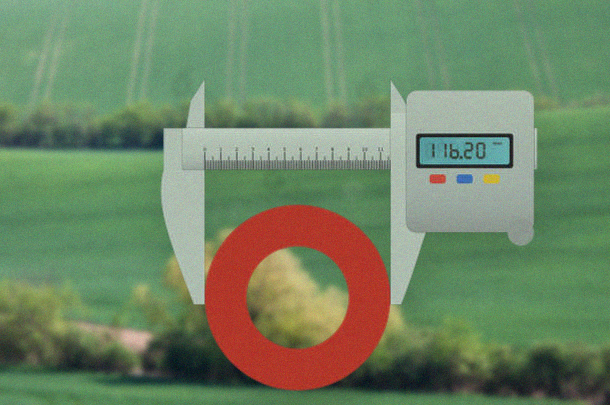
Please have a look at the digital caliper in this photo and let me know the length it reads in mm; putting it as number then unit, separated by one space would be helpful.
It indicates 116.20 mm
